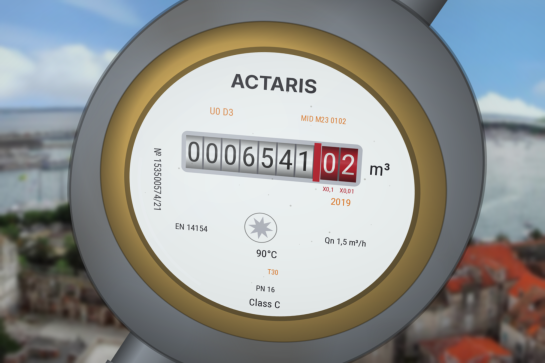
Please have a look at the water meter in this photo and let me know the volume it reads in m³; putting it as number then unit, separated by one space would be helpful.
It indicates 6541.02 m³
